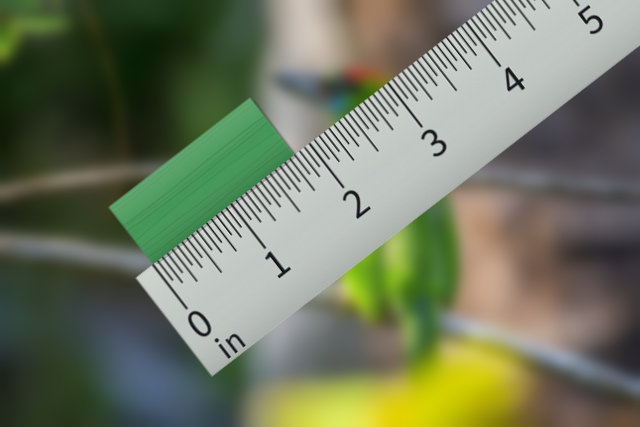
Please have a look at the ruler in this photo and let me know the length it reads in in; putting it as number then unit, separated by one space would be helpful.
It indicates 1.8125 in
